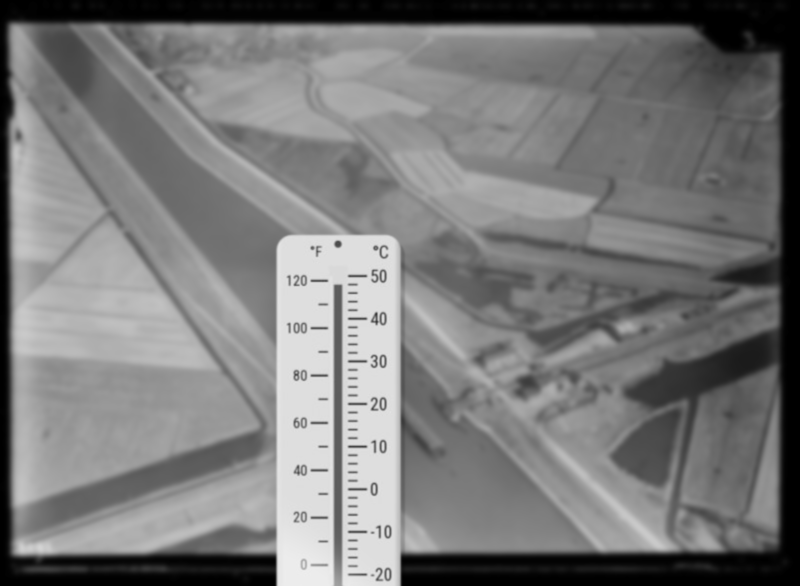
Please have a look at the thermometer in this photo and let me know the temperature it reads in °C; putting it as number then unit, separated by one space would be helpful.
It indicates 48 °C
